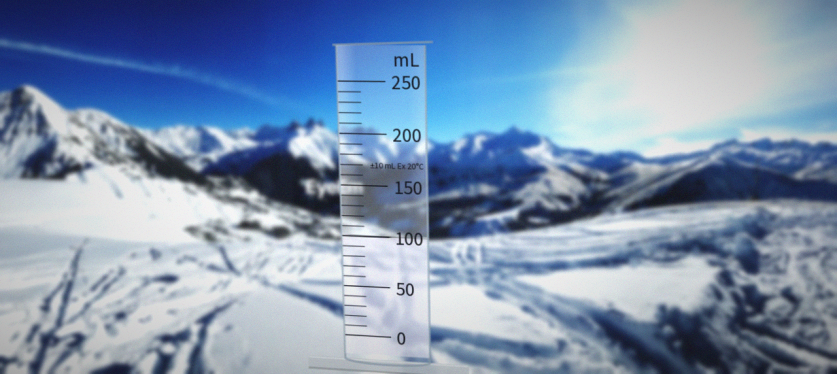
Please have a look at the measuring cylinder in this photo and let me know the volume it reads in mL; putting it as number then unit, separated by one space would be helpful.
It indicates 100 mL
